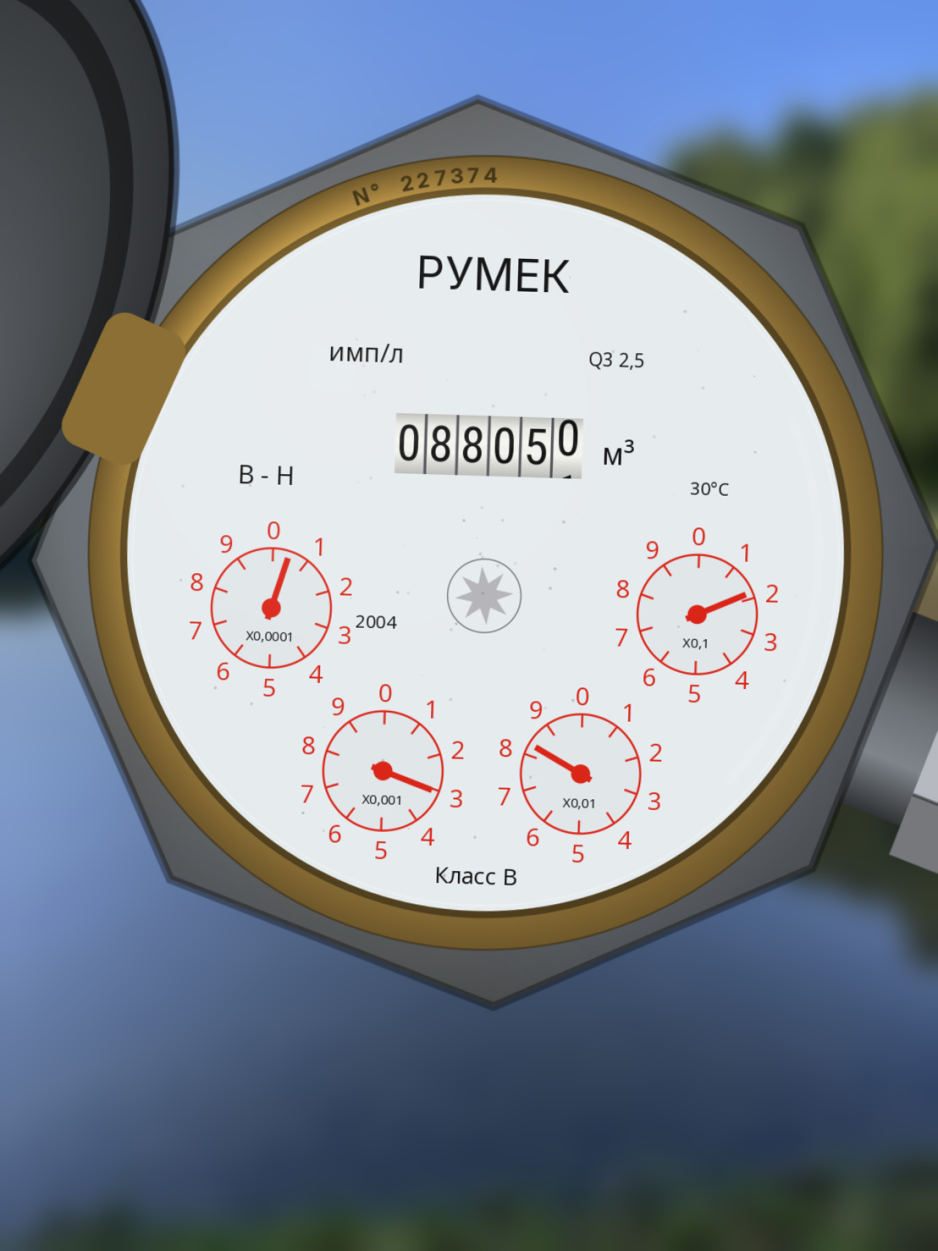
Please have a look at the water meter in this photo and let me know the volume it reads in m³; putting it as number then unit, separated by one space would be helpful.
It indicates 88050.1830 m³
